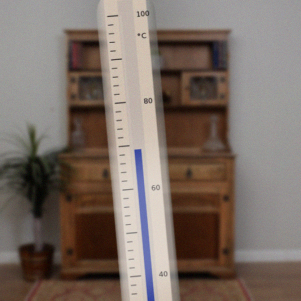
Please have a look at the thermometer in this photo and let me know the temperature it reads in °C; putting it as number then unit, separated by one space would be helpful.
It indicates 69 °C
